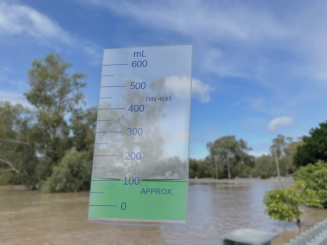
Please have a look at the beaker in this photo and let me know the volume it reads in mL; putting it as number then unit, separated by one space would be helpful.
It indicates 100 mL
